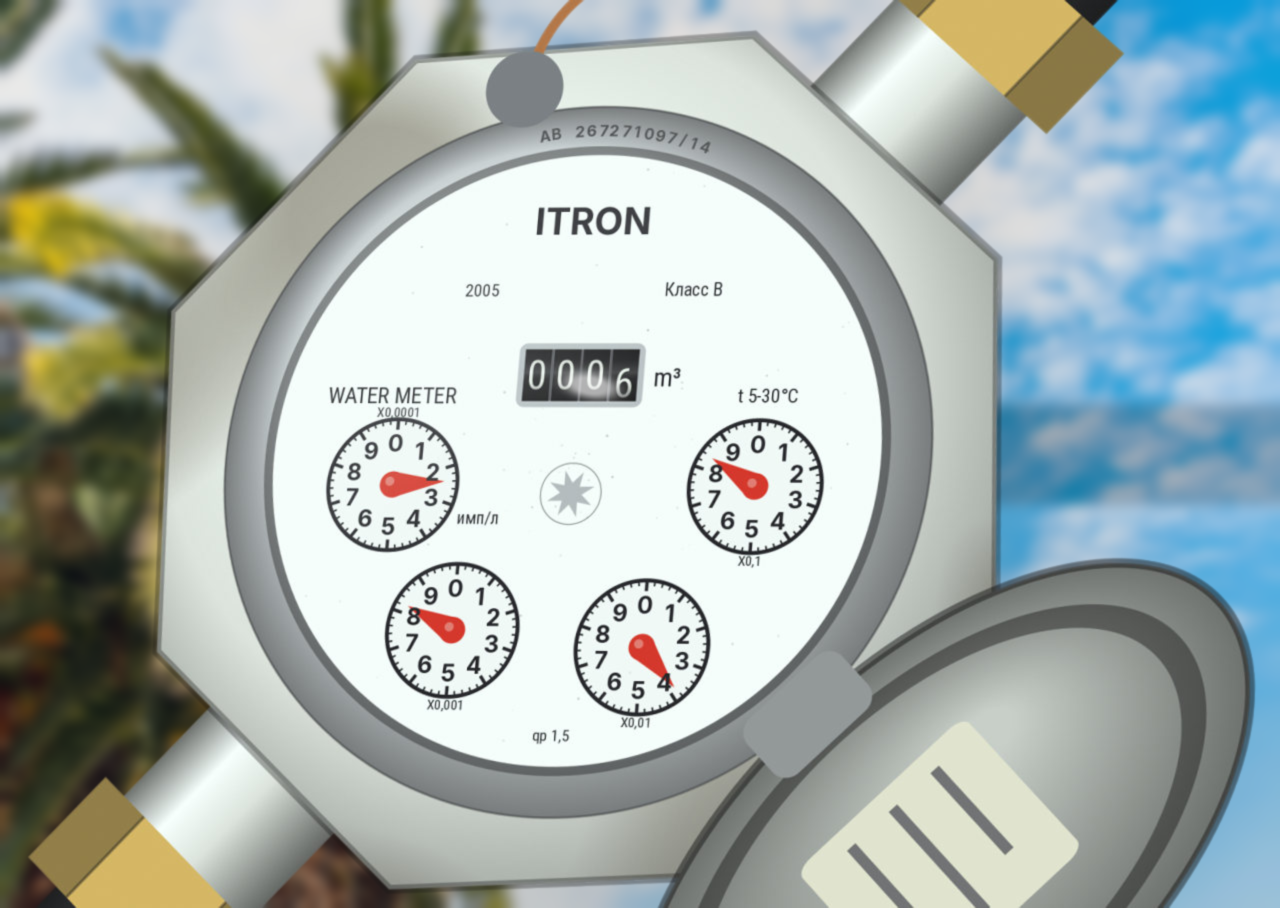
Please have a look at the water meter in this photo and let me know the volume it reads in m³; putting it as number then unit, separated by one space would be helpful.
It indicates 5.8382 m³
